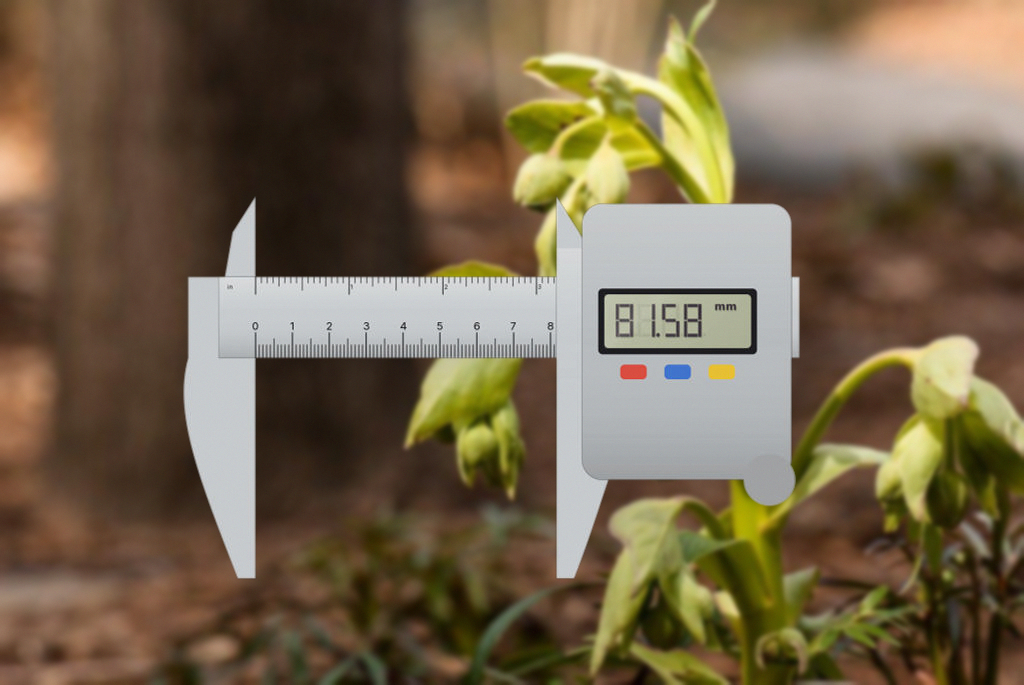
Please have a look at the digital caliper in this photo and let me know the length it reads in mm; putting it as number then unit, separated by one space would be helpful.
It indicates 81.58 mm
